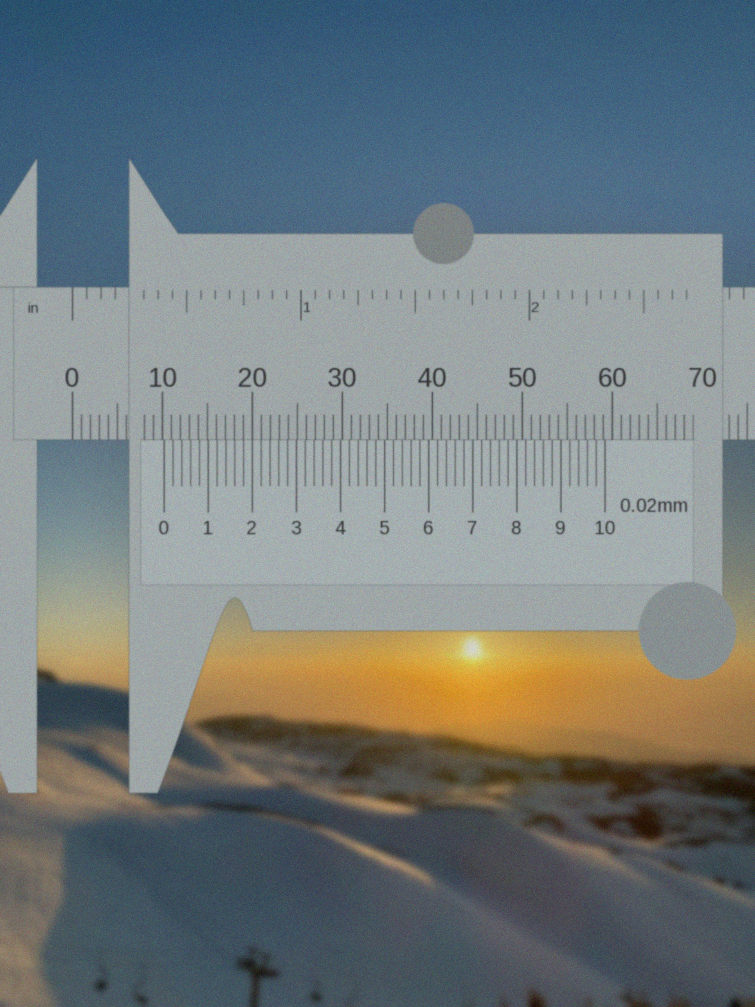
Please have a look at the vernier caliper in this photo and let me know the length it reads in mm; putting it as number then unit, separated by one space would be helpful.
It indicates 10.2 mm
